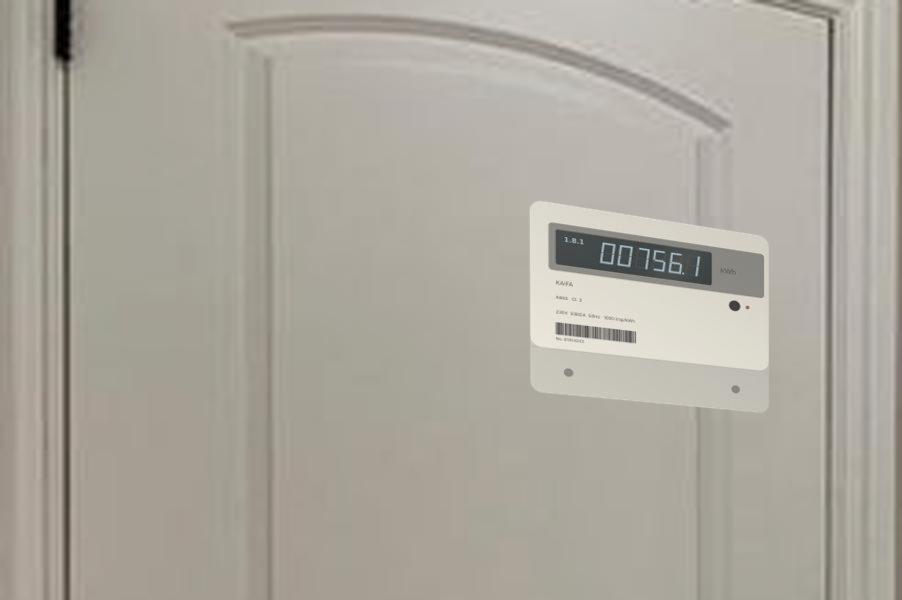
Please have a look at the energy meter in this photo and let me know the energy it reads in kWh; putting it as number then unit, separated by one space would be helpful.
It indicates 756.1 kWh
